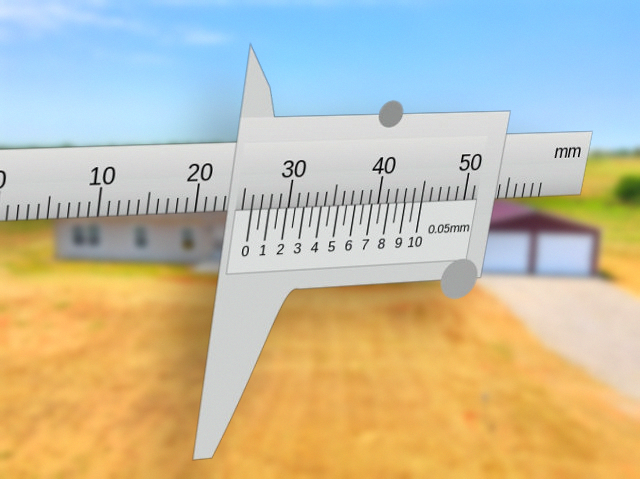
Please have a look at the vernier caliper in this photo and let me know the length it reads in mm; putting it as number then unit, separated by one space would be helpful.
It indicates 26.0 mm
